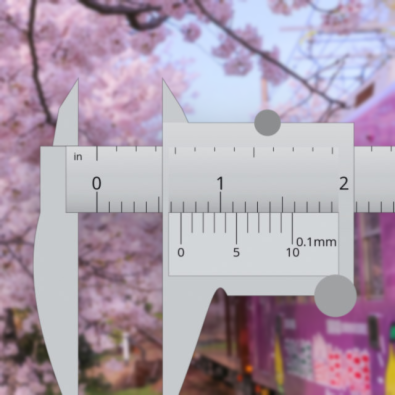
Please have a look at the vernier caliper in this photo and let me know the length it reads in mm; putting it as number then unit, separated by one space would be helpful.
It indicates 6.8 mm
